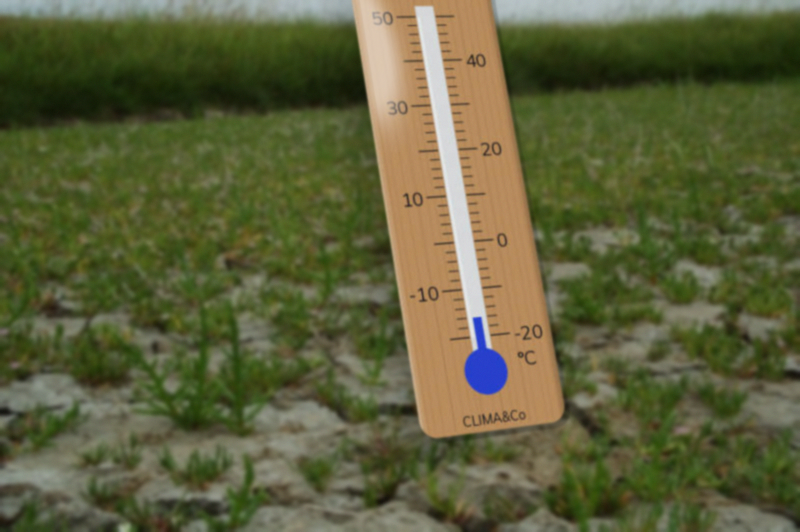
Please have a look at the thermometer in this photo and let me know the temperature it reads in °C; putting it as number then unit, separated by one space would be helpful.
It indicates -16 °C
